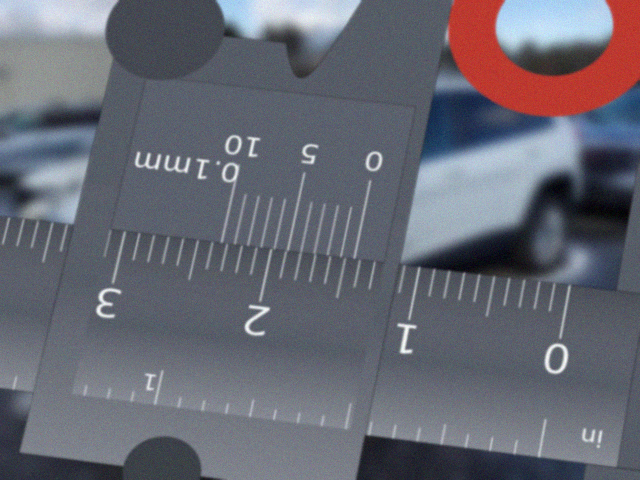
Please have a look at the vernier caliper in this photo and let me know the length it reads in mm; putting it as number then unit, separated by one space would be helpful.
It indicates 14.4 mm
